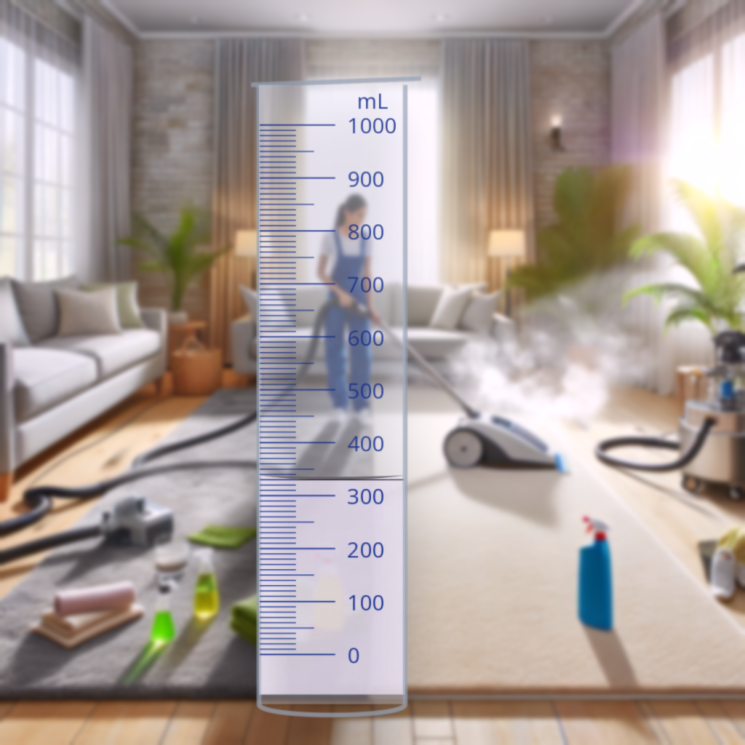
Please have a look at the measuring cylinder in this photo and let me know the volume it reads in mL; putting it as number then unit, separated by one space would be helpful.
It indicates 330 mL
